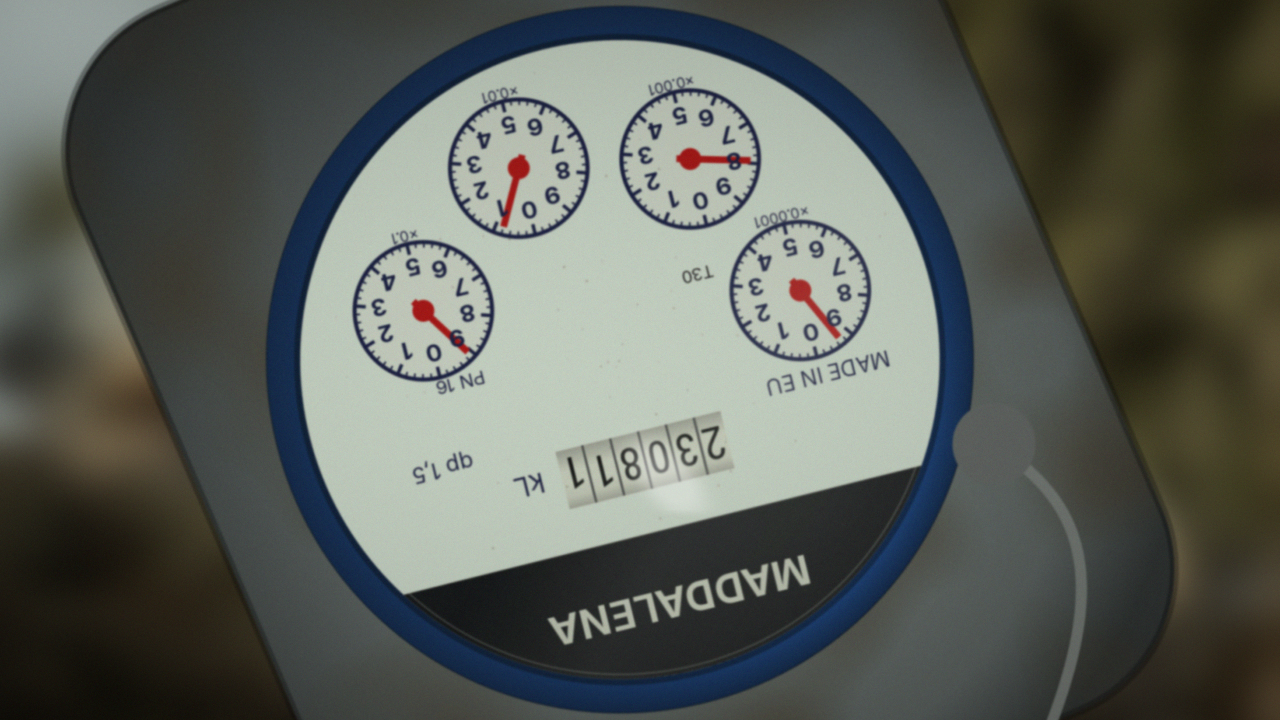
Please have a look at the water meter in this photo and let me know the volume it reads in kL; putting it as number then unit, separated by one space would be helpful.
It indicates 230810.9079 kL
